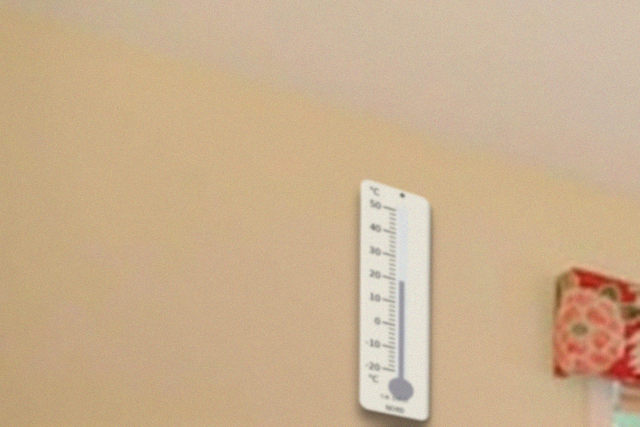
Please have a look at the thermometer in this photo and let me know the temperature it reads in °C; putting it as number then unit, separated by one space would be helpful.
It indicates 20 °C
